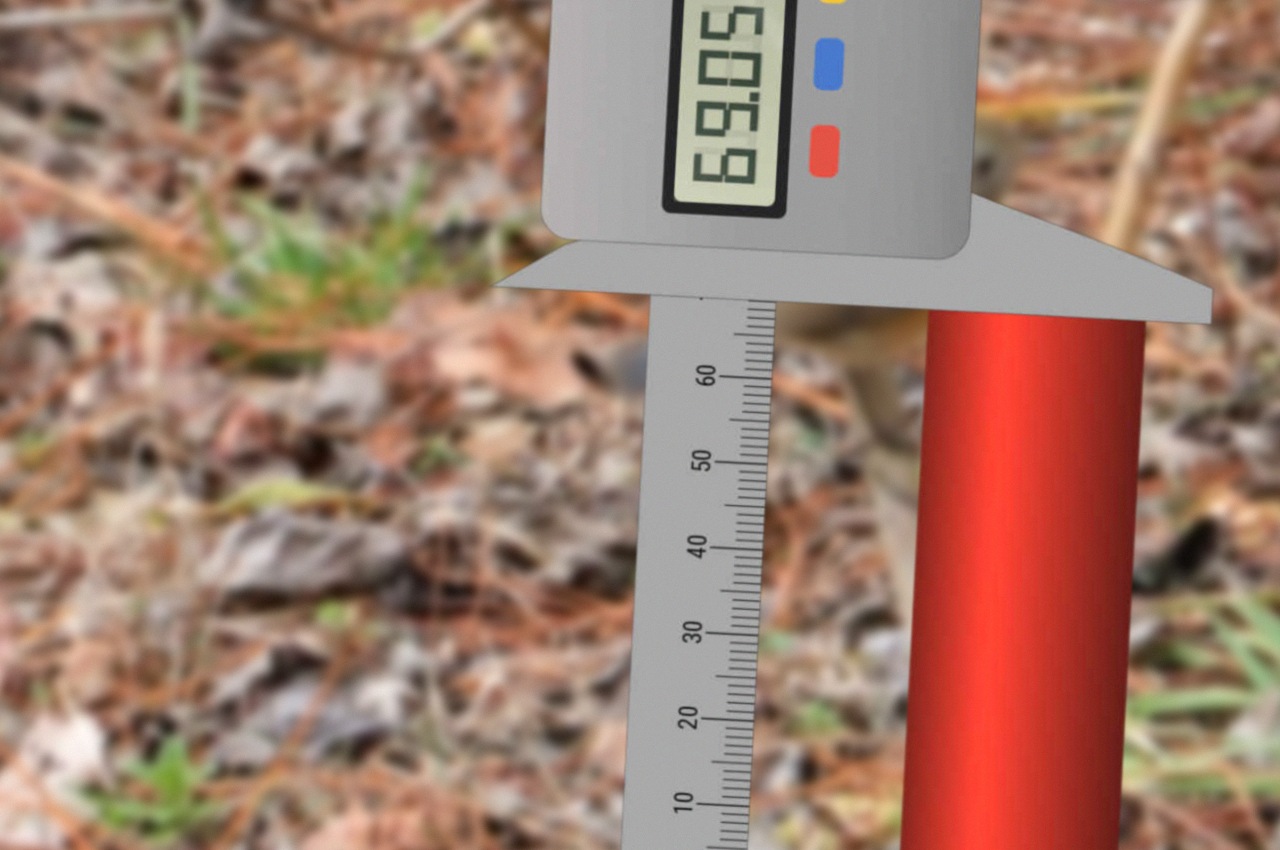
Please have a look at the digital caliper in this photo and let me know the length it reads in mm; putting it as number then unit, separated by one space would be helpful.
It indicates 69.05 mm
